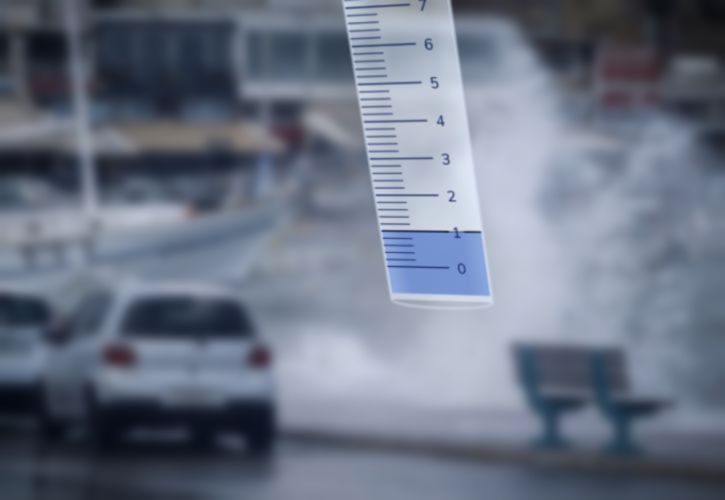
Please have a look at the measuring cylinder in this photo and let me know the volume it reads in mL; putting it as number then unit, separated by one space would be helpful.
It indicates 1 mL
